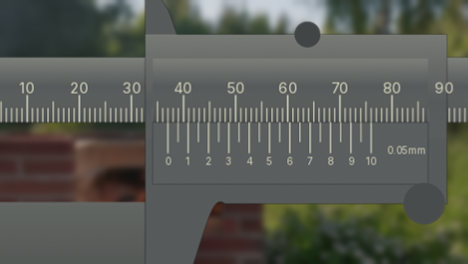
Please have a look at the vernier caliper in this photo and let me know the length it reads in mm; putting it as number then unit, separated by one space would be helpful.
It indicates 37.0 mm
